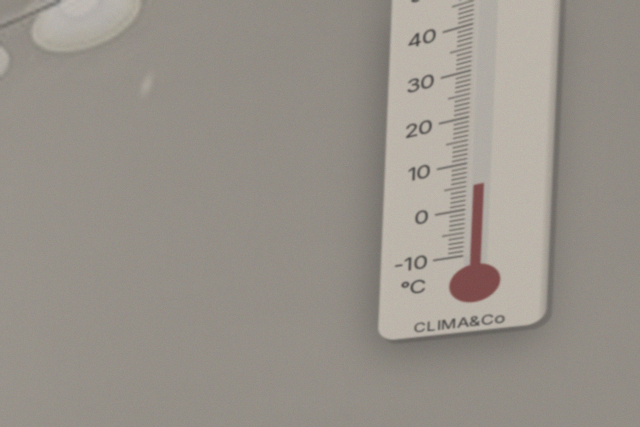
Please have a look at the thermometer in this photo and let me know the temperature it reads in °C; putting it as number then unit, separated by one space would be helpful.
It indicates 5 °C
